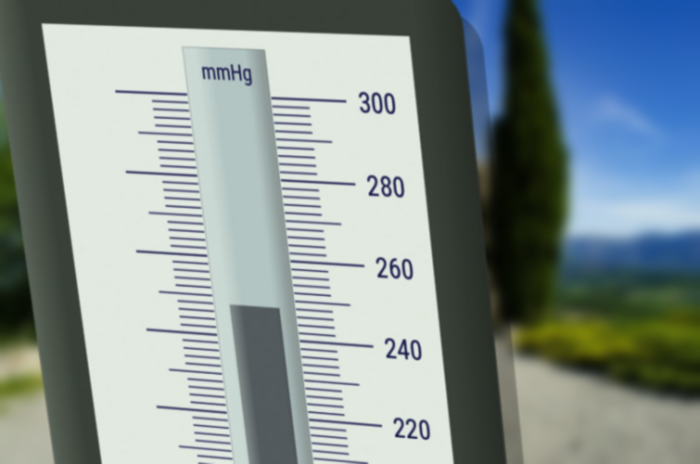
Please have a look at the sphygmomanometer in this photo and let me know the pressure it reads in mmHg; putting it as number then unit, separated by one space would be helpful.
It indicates 248 mmHg
